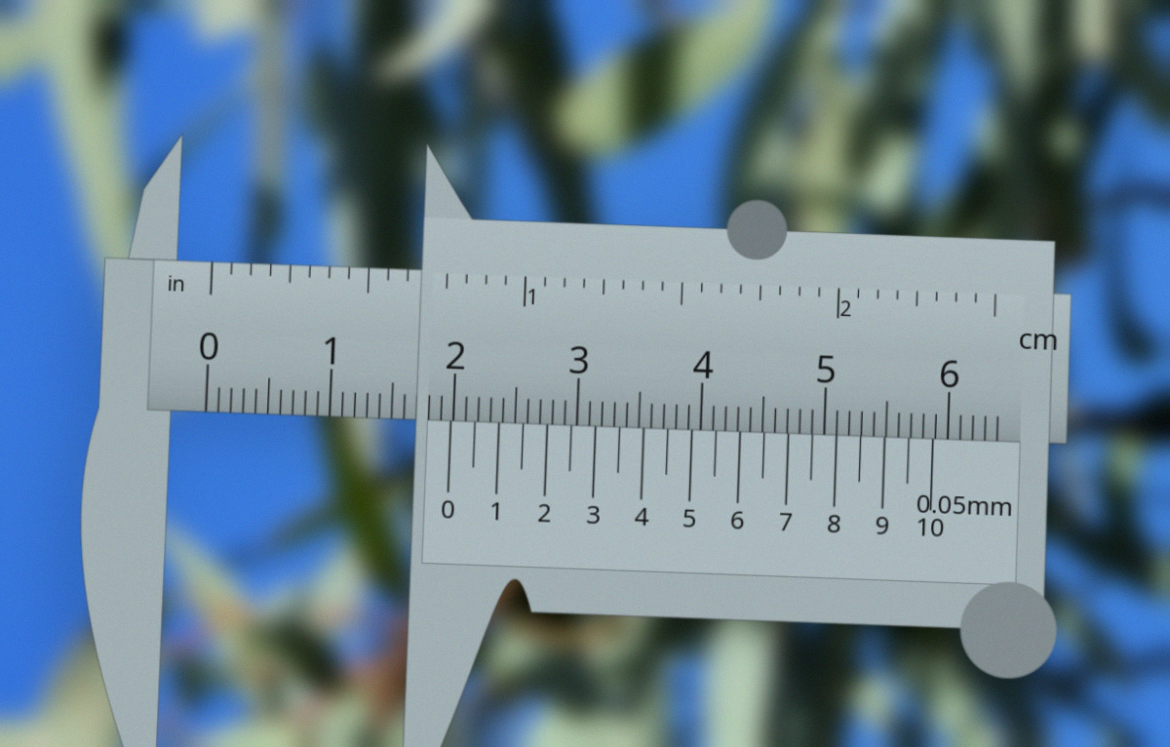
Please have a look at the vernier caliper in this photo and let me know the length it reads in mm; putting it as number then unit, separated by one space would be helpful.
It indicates 19.8 mm
